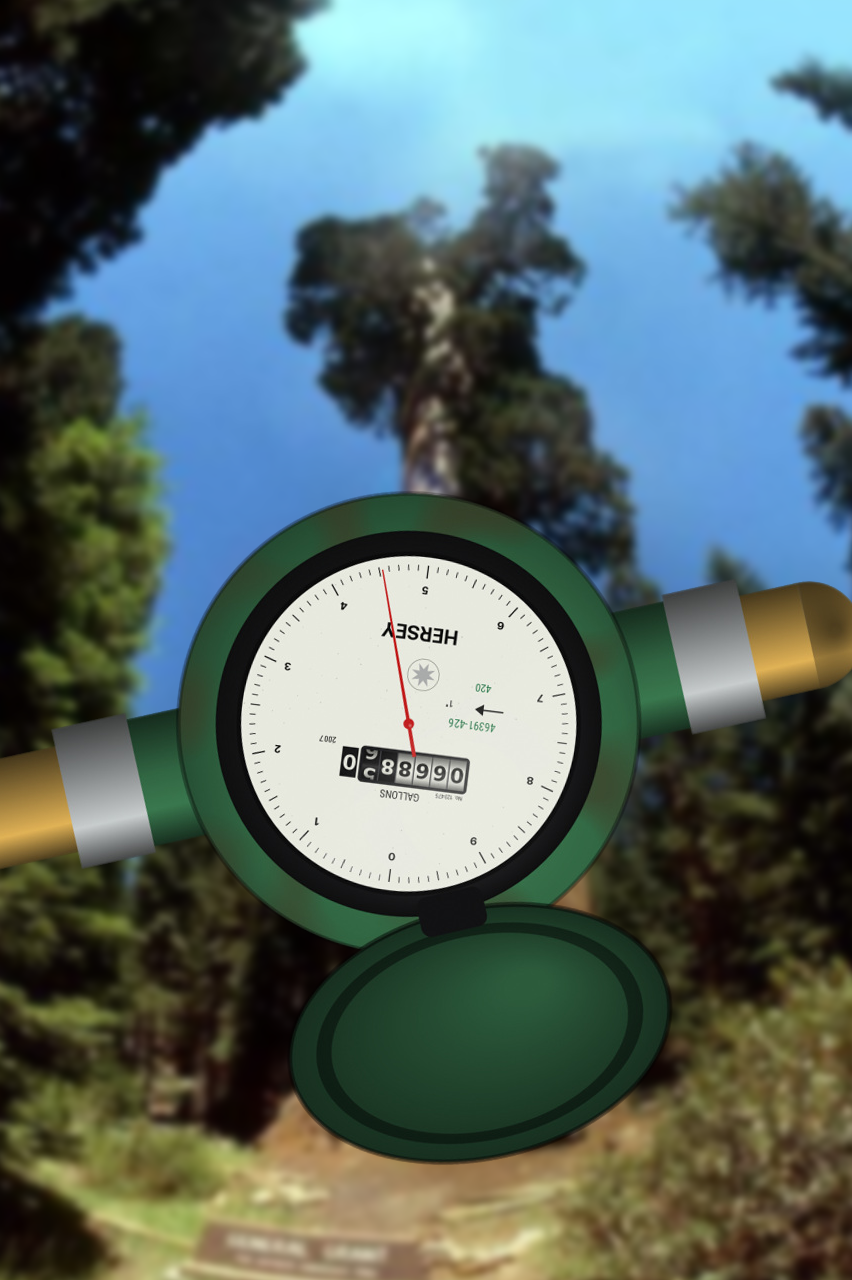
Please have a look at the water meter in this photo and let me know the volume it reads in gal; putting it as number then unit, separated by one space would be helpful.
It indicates 668854.5 gal
